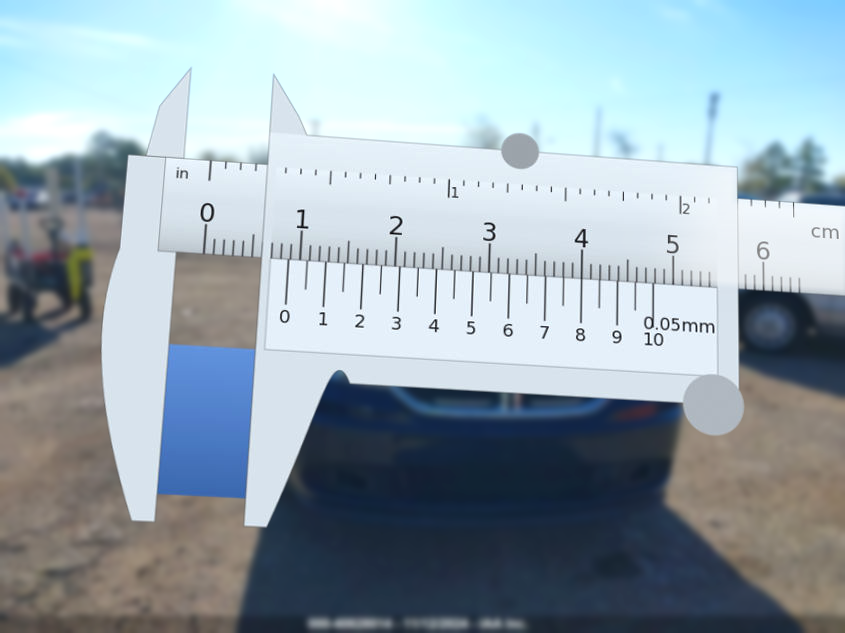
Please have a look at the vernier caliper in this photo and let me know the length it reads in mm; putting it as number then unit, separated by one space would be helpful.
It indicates 8.8 mm
